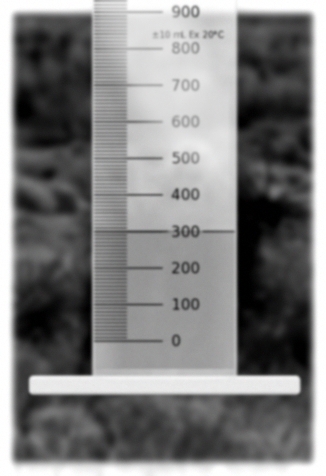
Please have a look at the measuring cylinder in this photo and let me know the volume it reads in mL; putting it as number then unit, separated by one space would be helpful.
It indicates 300 mL
